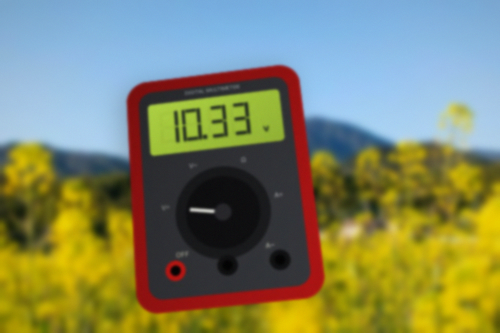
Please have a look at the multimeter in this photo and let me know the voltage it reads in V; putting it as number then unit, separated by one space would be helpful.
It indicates 10.33 V
